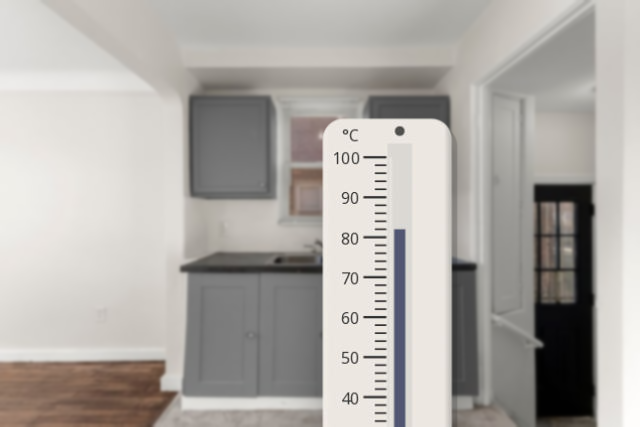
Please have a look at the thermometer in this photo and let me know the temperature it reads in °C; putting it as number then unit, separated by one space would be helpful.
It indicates 82 °C
